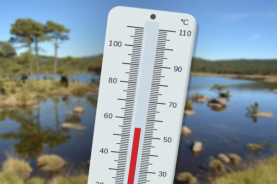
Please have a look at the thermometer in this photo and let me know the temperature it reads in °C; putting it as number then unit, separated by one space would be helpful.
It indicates 55 °C
